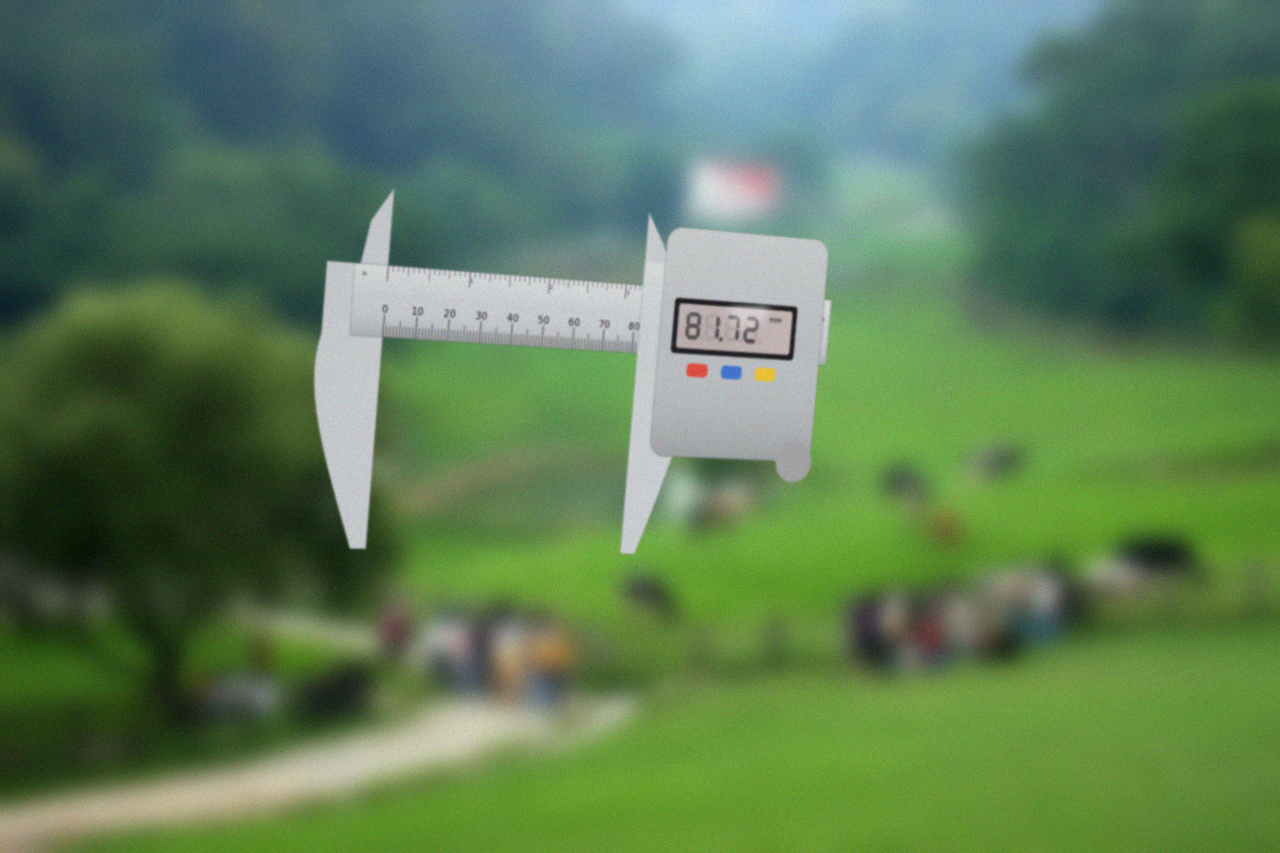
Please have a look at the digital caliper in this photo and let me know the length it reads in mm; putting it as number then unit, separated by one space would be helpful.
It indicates 81.72 mm
